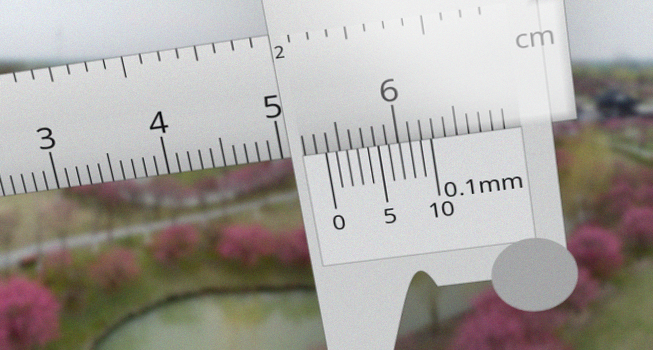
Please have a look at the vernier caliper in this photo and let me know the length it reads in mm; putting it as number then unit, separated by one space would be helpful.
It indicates 53.8 mm
